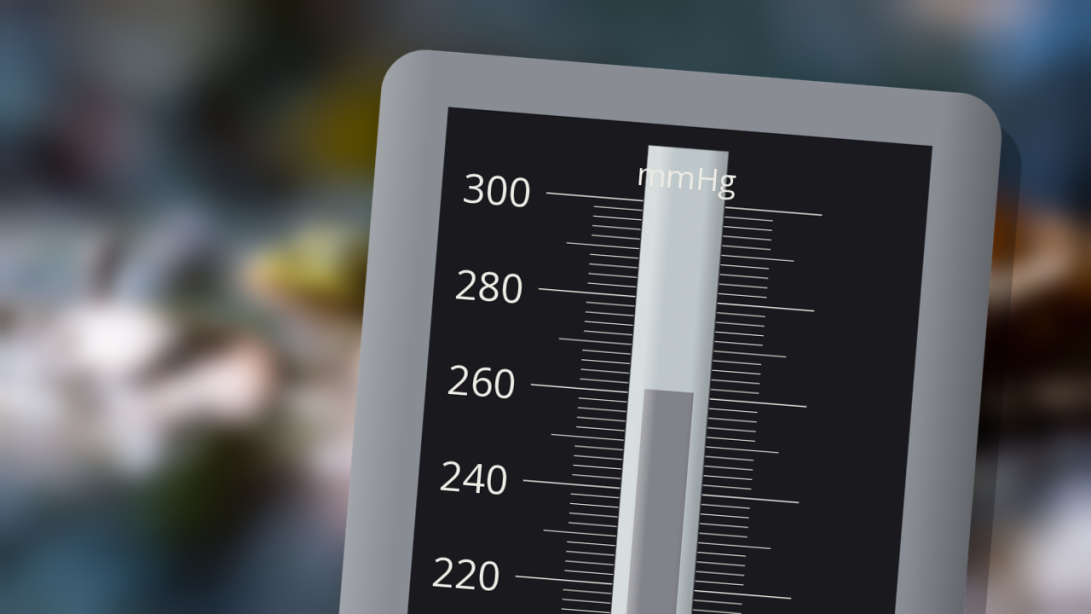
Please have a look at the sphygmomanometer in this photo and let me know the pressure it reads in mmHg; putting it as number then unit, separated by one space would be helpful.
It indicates 261 mmHg
